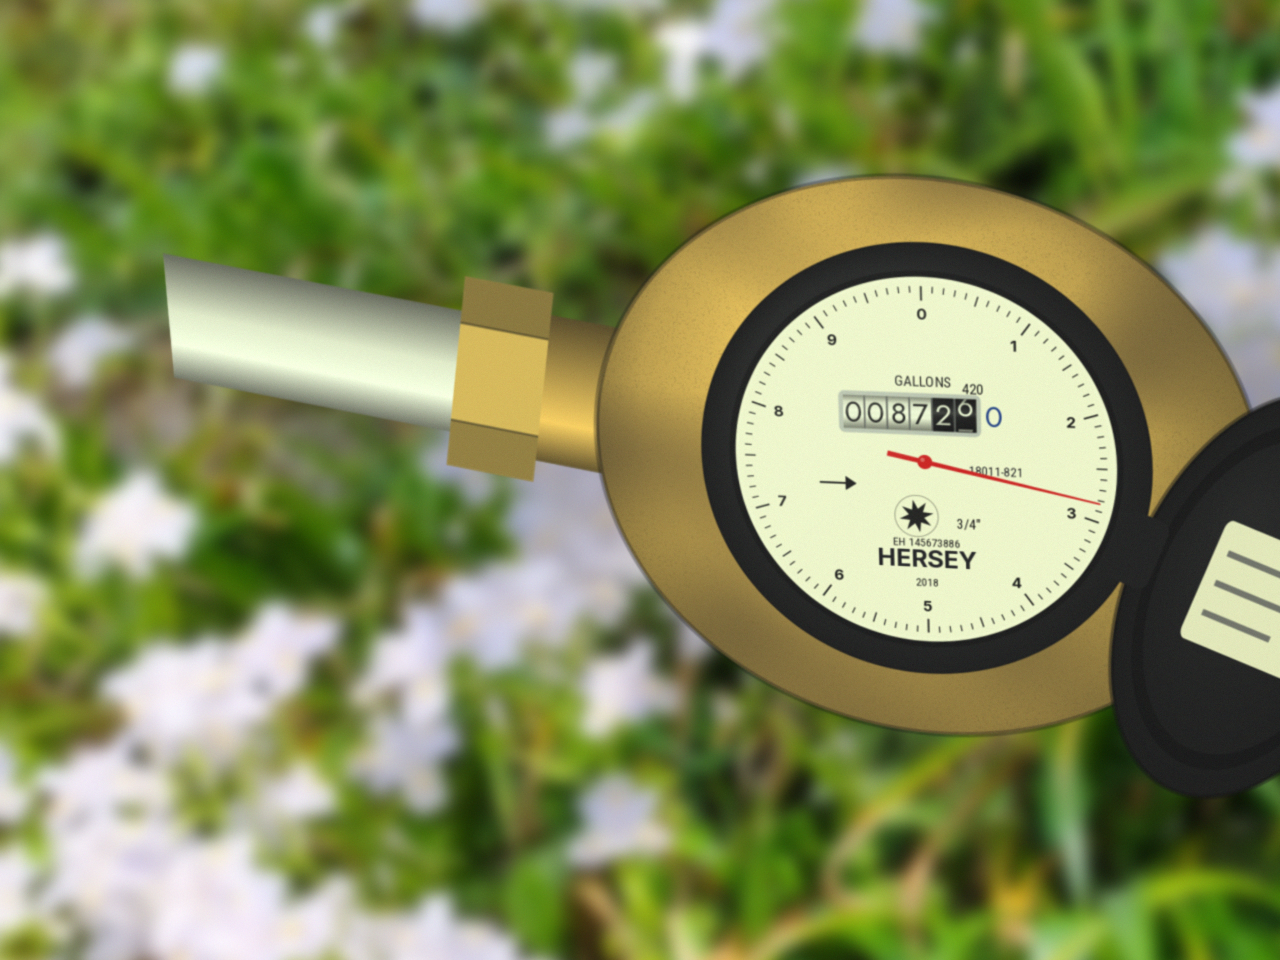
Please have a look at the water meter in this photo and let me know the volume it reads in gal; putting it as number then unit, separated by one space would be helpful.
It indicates 87262.8 gal
